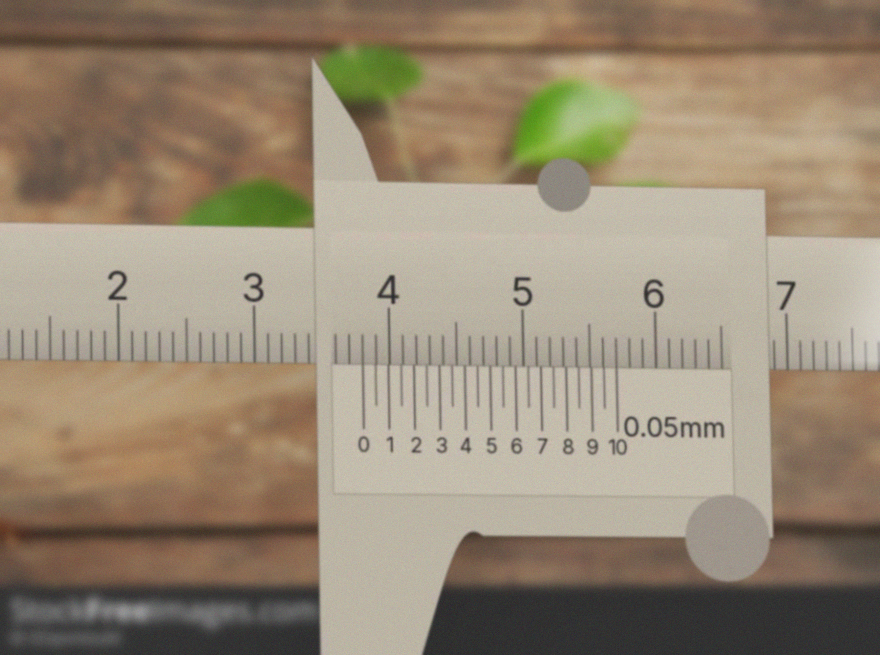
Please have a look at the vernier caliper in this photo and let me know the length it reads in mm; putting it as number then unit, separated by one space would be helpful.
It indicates 38.0 mm
